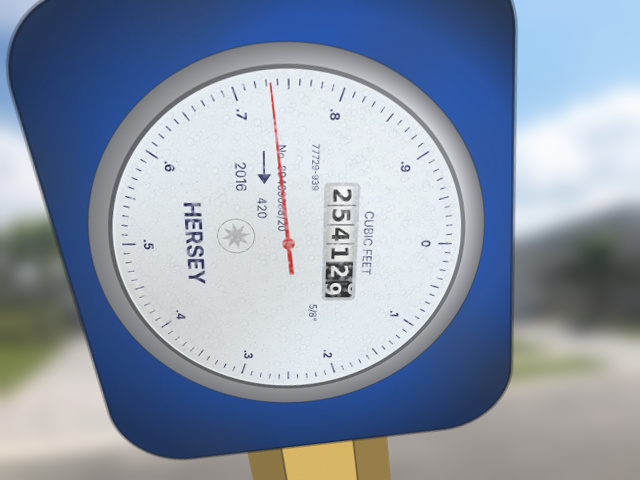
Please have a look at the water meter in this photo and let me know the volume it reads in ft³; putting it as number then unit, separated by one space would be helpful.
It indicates 254128.73 ft³
